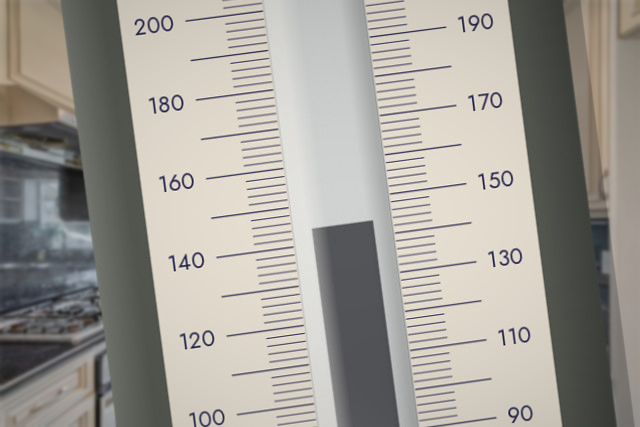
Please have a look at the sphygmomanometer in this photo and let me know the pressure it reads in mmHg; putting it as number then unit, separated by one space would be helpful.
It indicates 144 mmHg
